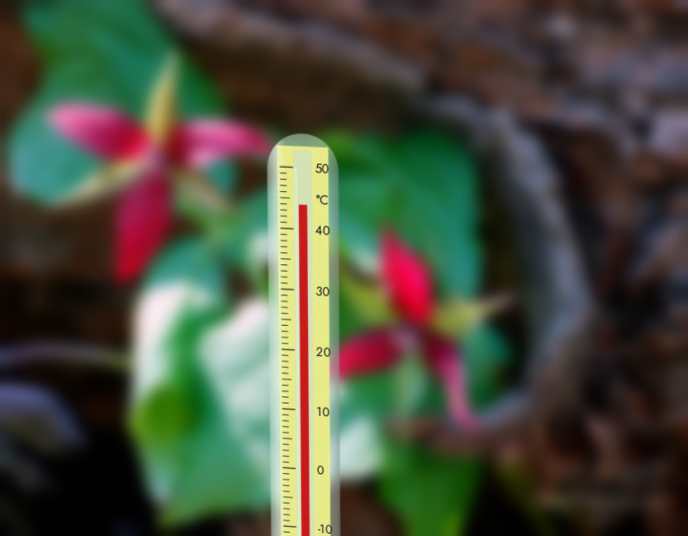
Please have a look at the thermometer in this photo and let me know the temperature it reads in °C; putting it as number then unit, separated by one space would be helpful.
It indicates 44 °C
